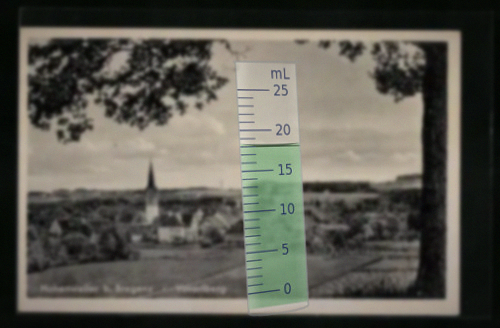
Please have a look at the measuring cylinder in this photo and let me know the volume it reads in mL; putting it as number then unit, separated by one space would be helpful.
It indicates 18 mL
